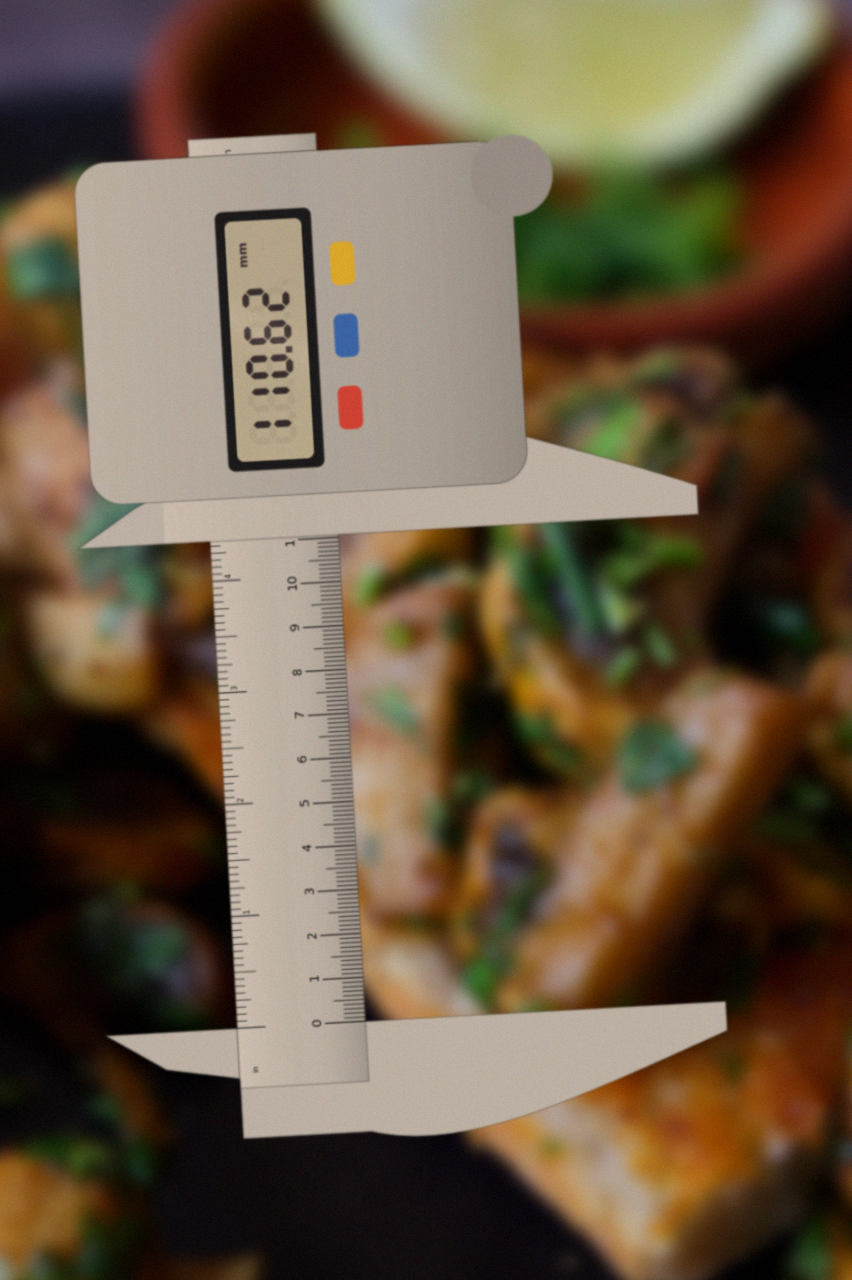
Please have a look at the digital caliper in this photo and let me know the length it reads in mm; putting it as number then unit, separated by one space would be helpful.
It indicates 110.62 mm
